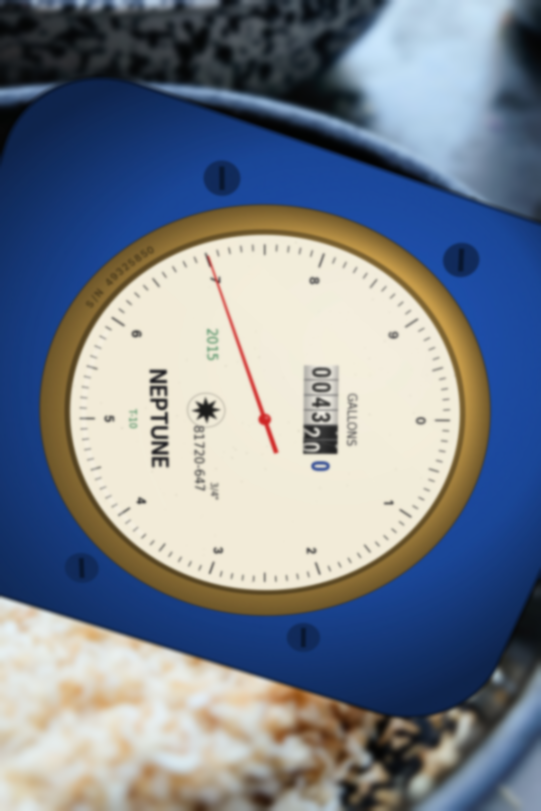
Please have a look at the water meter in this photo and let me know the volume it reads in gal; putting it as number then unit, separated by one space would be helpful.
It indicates 43197.0 gal
